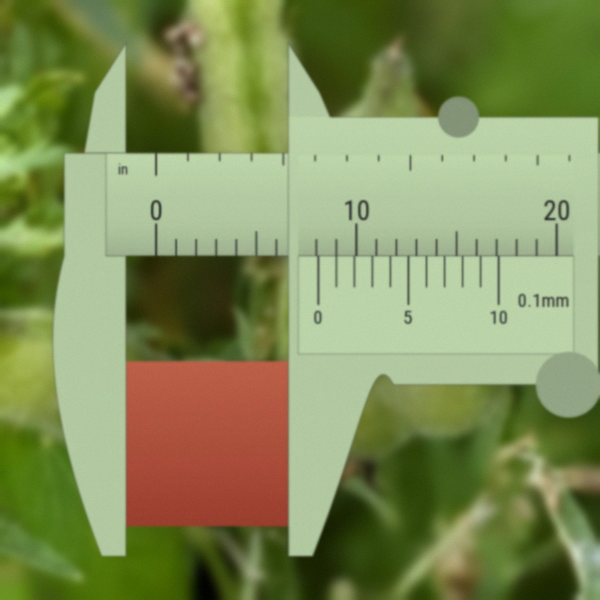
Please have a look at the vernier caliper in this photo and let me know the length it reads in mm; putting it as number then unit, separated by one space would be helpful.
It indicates 8.1 mm
